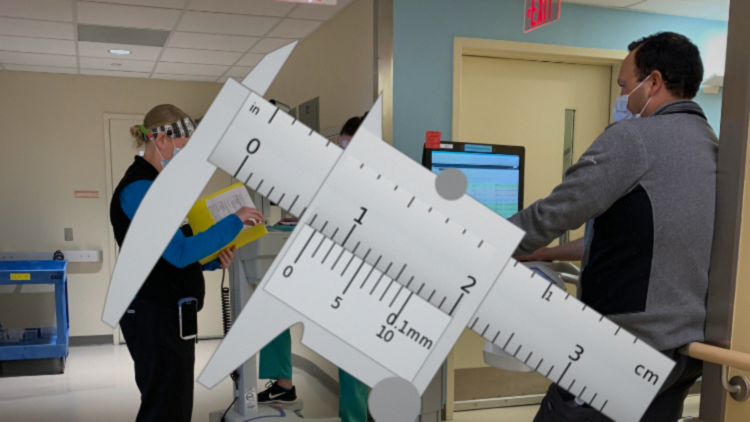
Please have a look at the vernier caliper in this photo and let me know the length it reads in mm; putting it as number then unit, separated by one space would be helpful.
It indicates 7.6 mm
